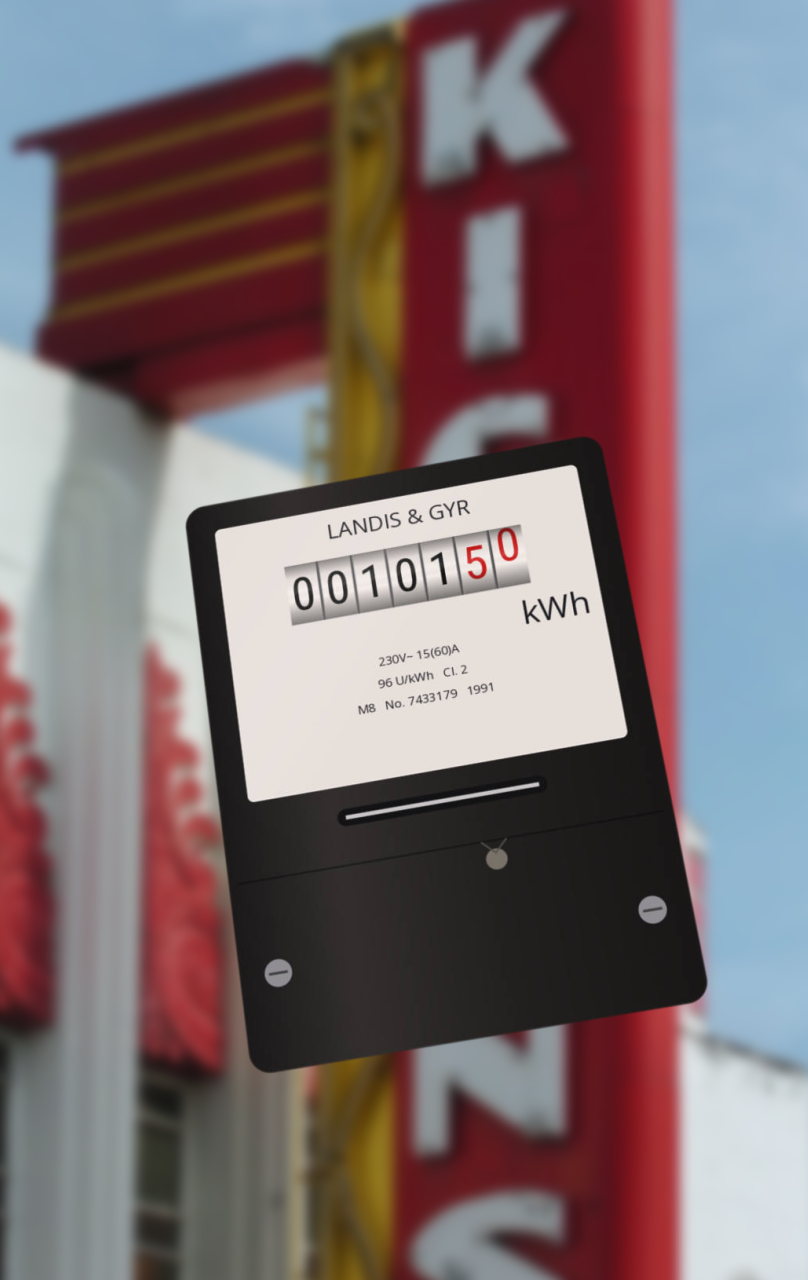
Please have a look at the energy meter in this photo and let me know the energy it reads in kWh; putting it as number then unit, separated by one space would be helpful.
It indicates 101.50 kWh
